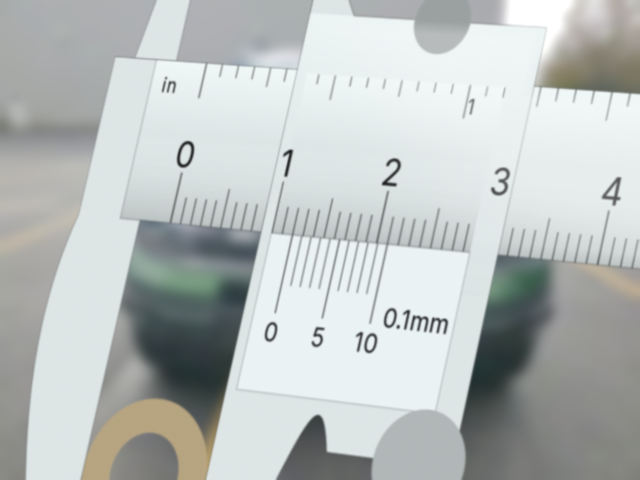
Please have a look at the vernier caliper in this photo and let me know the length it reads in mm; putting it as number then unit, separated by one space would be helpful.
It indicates 12.0 mm
